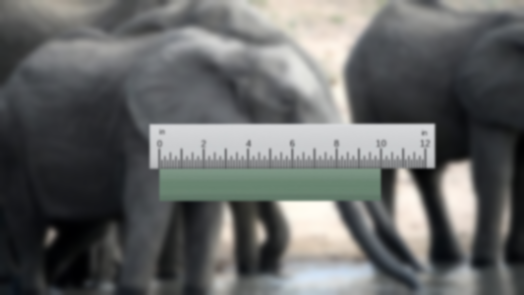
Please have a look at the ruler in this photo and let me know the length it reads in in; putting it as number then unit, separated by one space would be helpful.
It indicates 10 in
